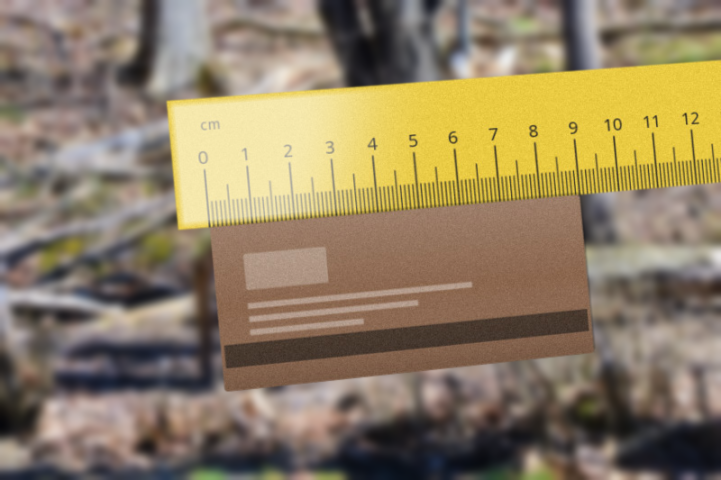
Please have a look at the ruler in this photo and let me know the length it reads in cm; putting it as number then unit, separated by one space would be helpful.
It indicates 9 cm
